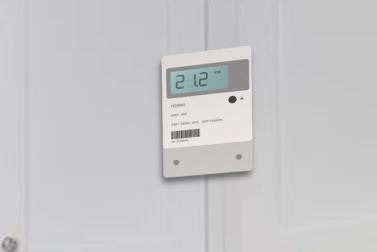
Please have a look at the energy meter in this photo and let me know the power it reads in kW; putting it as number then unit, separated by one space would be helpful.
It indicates 21.2 kW
